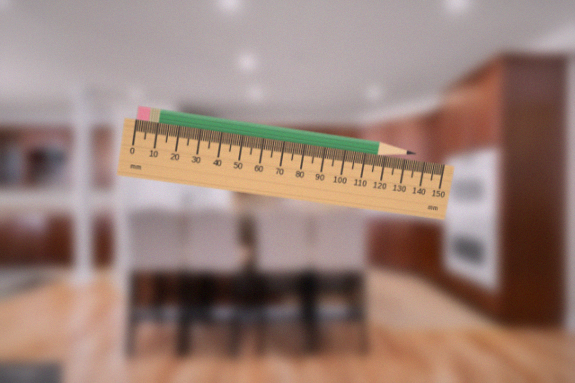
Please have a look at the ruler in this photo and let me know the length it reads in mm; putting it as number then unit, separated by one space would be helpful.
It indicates 135 mm
